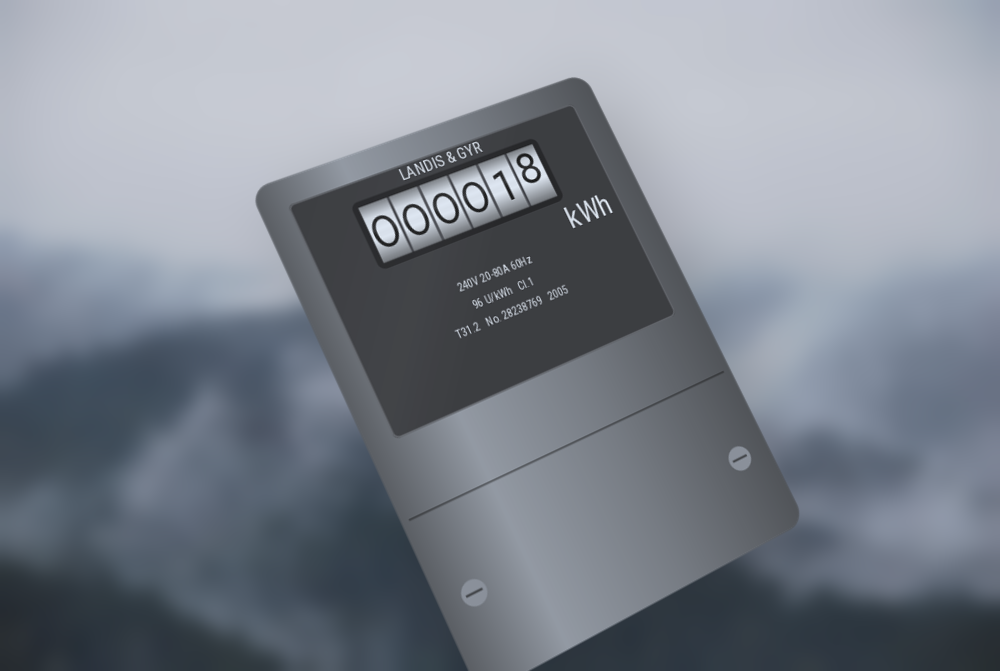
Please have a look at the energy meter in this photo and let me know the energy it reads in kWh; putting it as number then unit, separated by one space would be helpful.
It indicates 18 kWh
